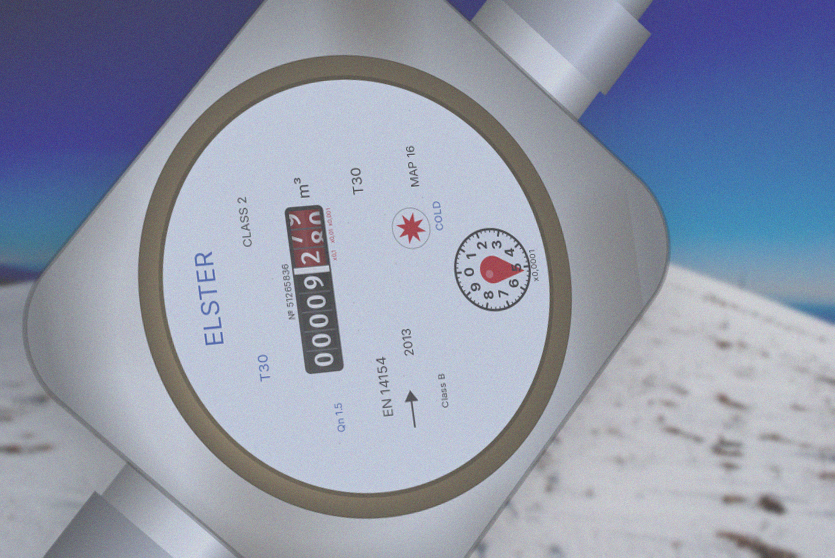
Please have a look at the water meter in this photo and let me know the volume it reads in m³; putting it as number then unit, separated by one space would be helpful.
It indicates 9.2795 m³
